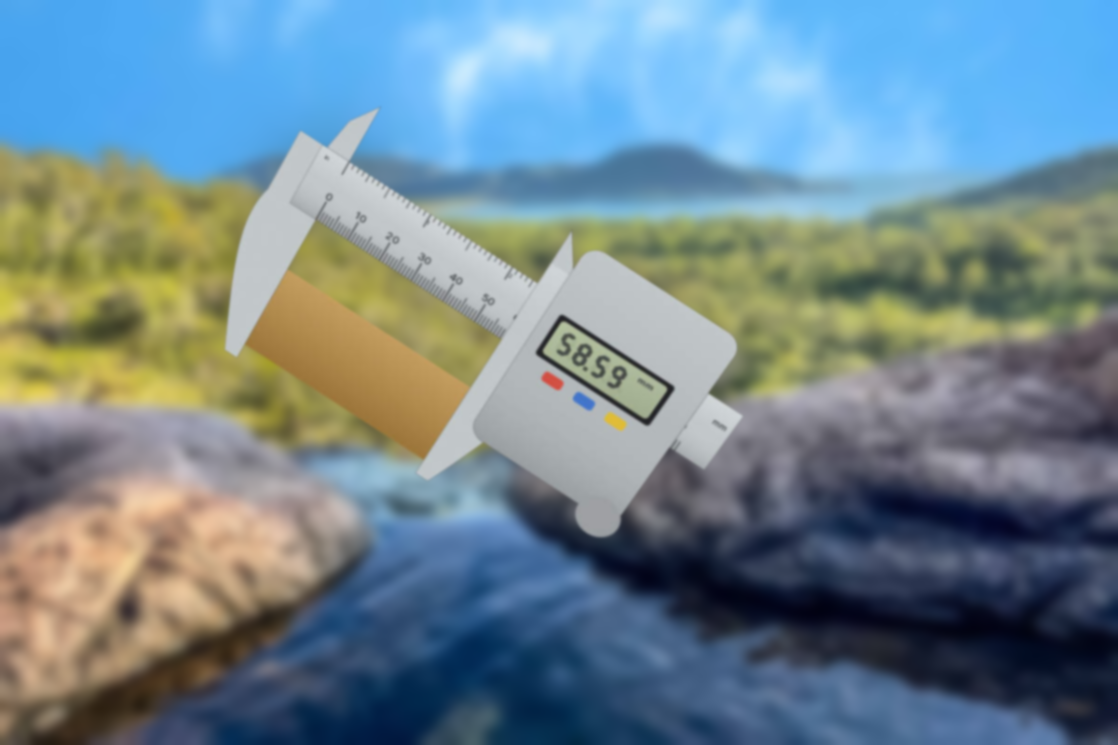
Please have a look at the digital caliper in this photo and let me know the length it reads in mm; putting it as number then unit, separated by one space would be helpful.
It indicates 58.59 mm
